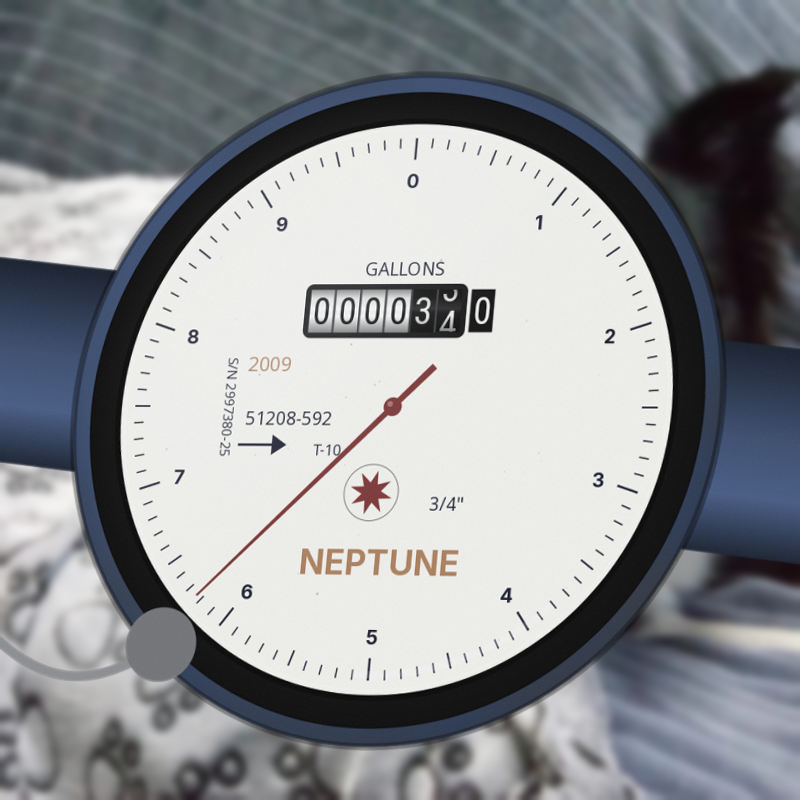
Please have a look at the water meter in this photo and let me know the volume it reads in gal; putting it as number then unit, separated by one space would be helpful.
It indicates 336.2 gal
